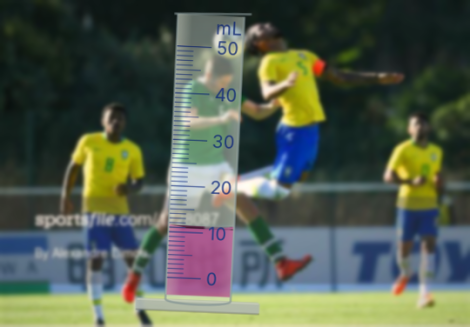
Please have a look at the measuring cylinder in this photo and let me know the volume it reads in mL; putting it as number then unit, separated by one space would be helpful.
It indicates 11 mL
